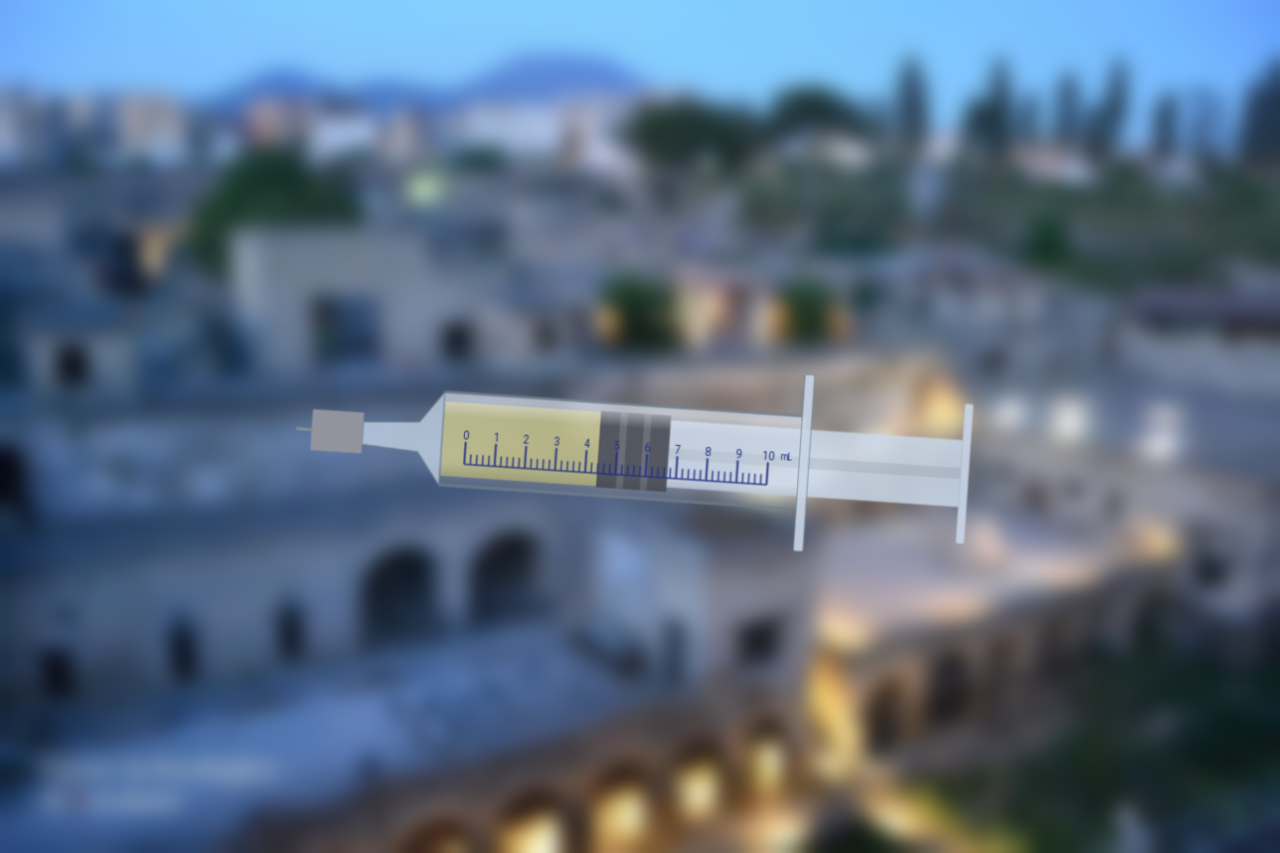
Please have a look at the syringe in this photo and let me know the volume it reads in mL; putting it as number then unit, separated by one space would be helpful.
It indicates 4.4 mL
